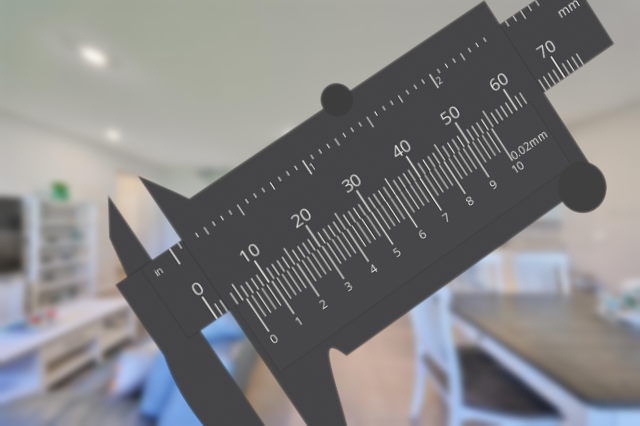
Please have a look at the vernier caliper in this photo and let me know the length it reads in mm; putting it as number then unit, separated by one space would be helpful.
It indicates 5.6 mm
